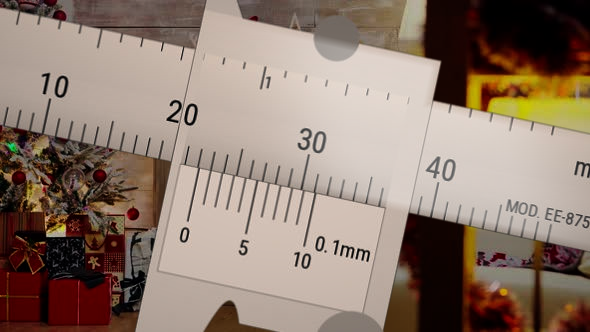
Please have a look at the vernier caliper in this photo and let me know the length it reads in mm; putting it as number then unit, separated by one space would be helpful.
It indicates 22.1 mm
